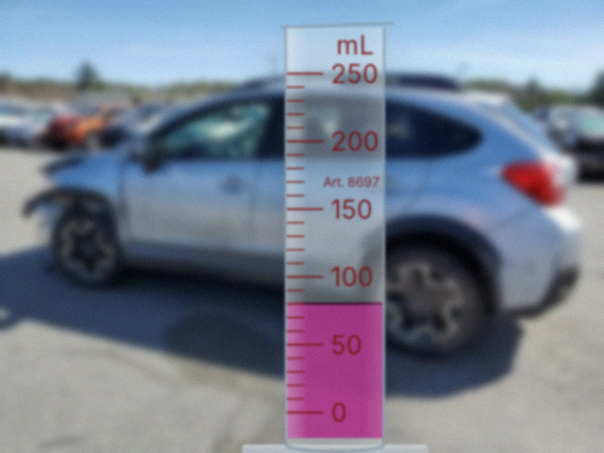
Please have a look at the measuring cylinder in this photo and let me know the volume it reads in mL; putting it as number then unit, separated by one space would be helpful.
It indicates 80 mL
